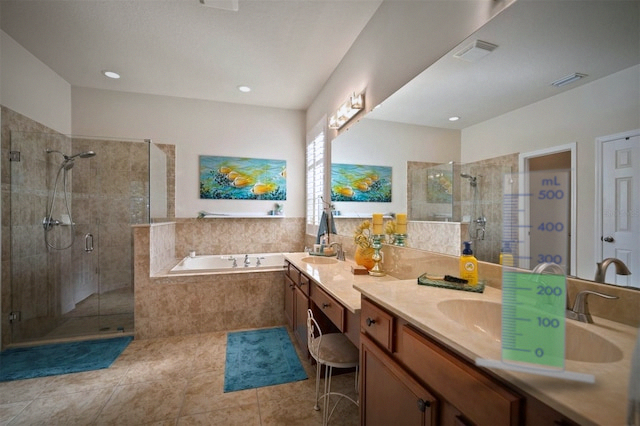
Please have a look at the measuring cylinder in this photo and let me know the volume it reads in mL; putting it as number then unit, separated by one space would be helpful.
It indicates 250 mL
